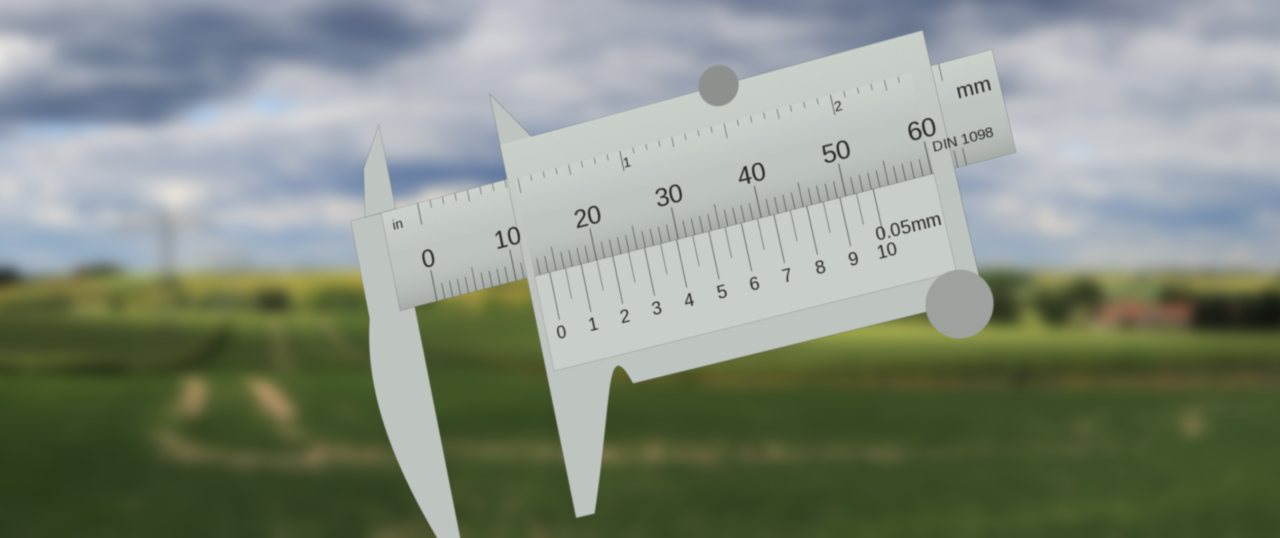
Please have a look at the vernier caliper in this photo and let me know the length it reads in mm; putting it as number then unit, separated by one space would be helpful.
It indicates 14.2 mm
